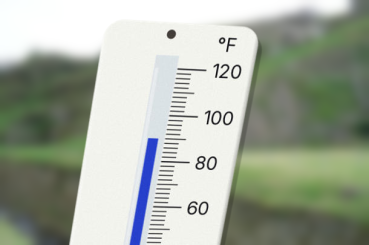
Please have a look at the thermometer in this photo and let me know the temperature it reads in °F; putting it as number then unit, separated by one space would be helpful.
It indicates 90 °F
